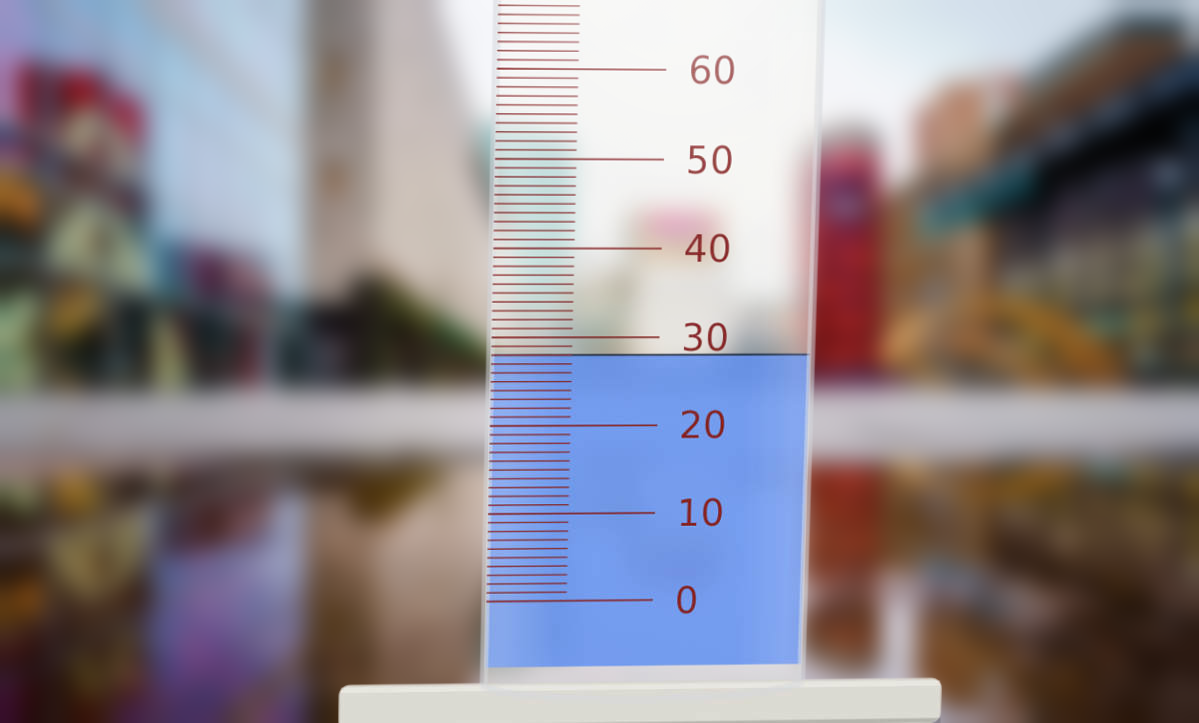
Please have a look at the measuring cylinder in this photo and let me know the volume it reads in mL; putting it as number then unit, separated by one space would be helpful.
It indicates 28 mL
